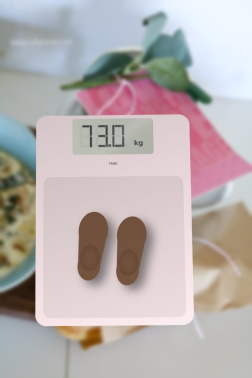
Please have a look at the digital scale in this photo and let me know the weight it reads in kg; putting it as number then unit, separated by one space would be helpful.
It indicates 73.0 kg
